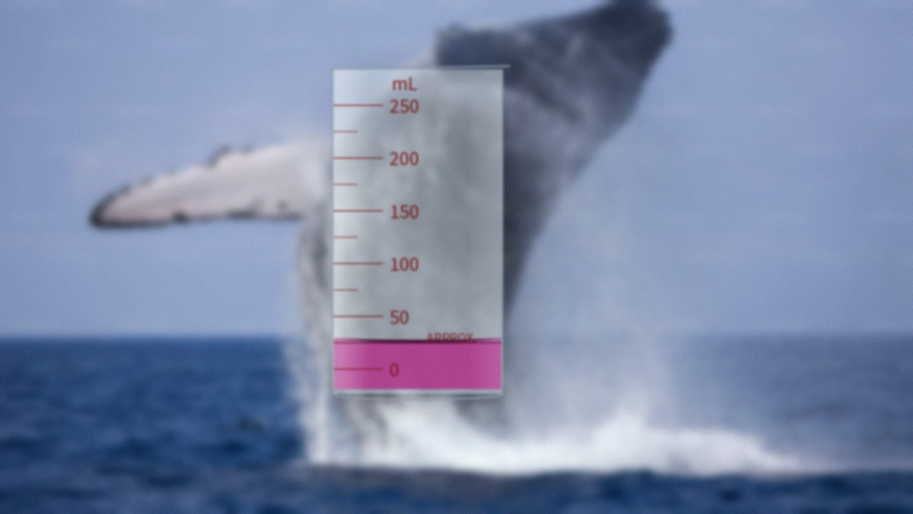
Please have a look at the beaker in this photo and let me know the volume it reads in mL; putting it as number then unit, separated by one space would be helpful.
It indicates 25 mL
